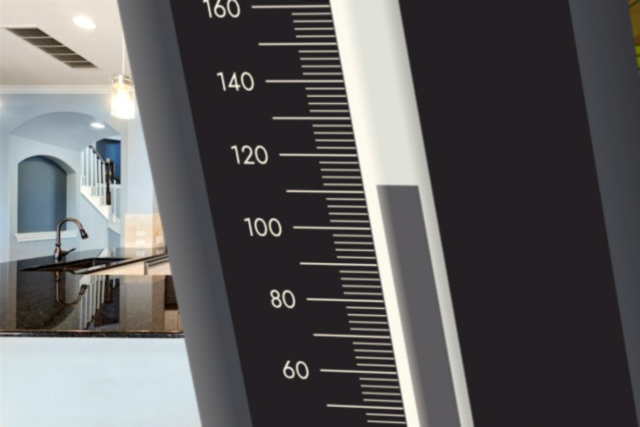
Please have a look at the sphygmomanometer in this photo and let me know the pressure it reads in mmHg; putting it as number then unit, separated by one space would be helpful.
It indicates 112 mmHg
